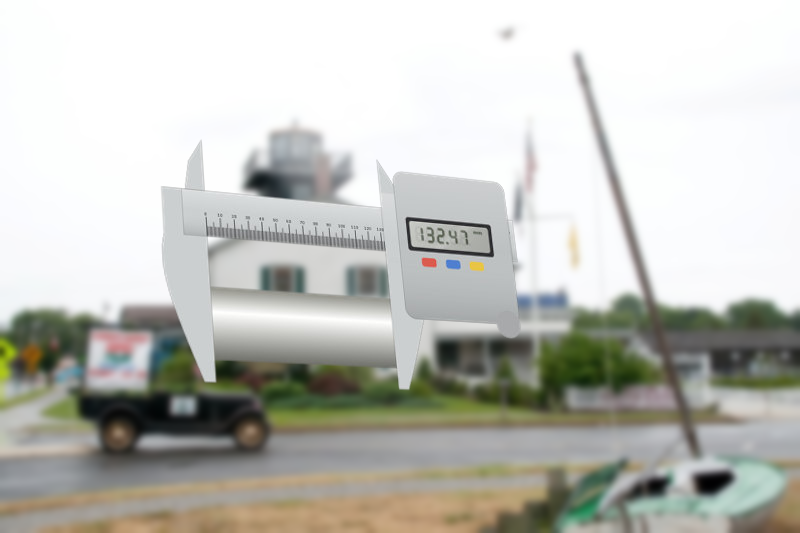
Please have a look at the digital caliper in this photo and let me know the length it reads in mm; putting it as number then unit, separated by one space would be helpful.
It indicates 132.47 mm
